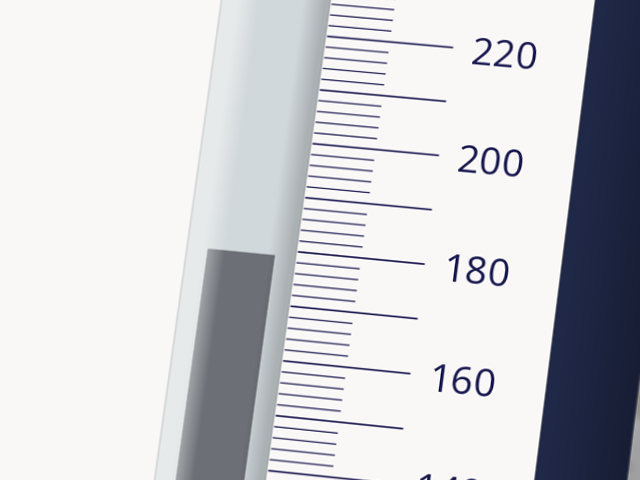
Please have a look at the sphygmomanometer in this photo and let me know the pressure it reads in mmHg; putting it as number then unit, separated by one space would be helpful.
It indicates 179 mmHg
